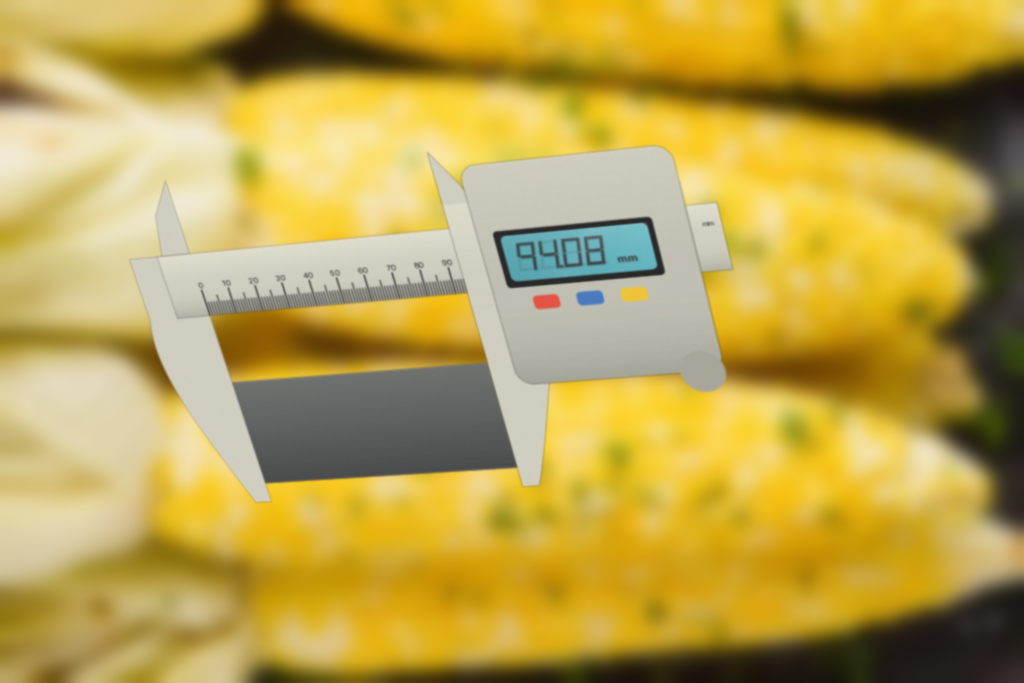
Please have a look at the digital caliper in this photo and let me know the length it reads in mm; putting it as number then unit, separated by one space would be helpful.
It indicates 94.08 mm
